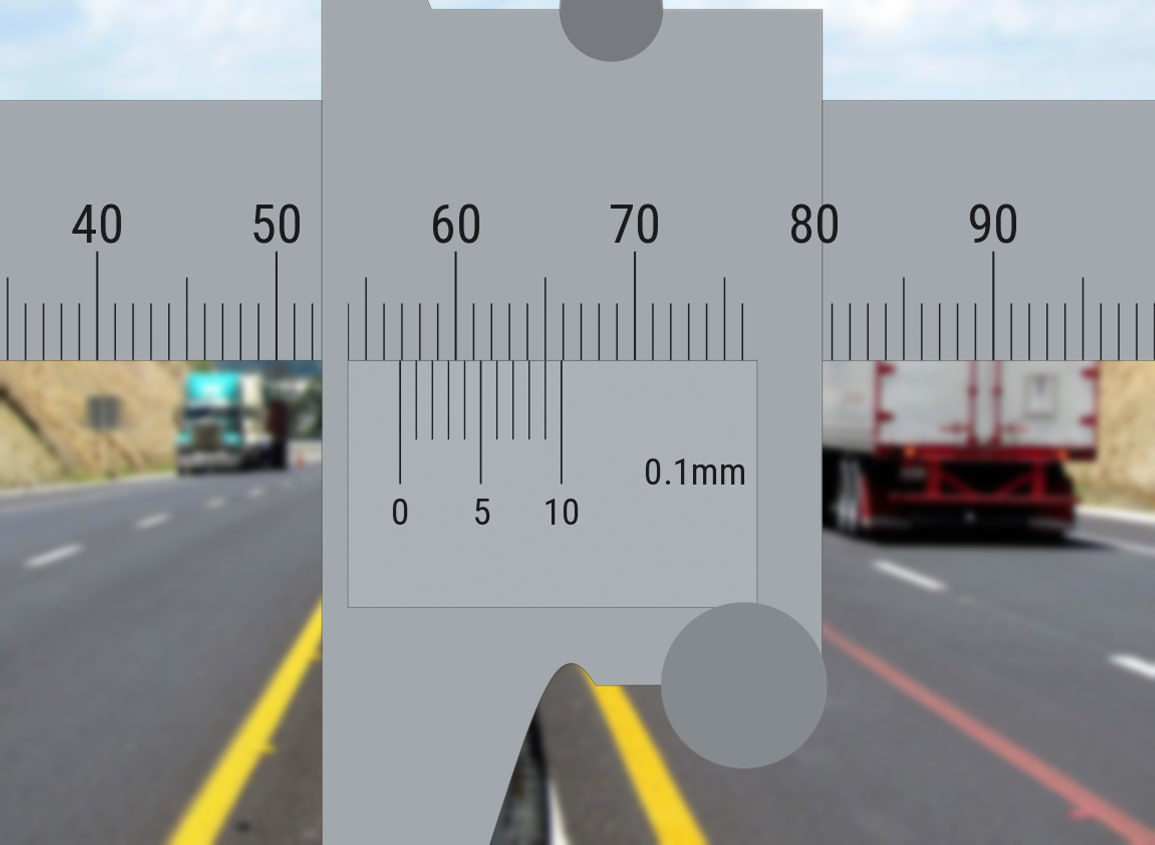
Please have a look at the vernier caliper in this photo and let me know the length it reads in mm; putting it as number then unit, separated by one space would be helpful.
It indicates 56.9 mm
